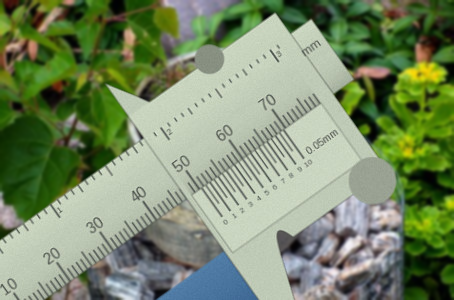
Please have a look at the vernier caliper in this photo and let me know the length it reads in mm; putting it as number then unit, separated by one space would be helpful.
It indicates 50.5 mm
